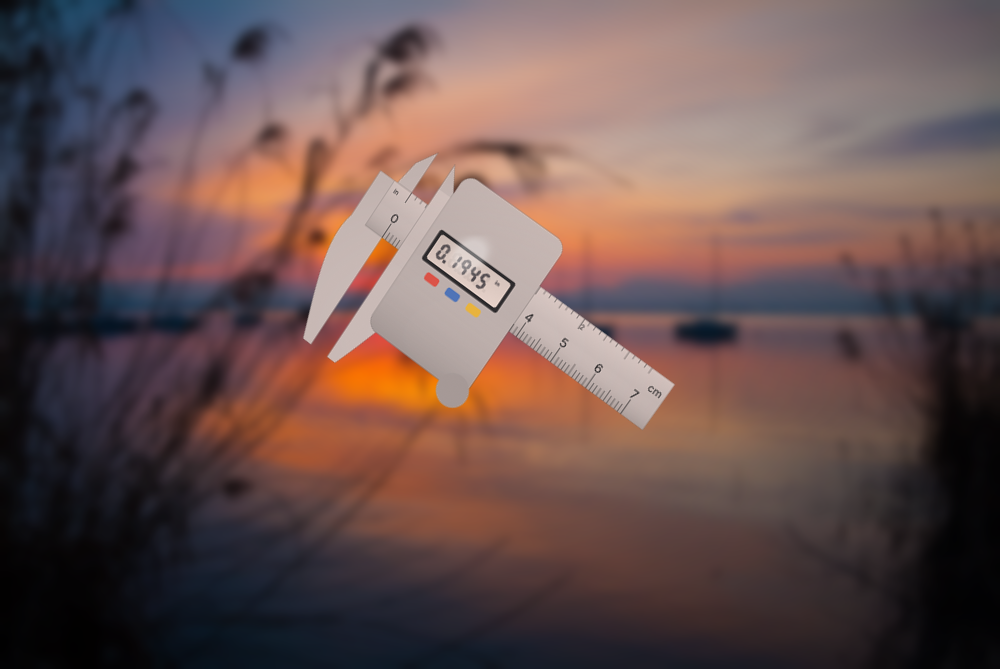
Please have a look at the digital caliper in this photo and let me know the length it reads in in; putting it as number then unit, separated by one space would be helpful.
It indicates 0.1945 in
